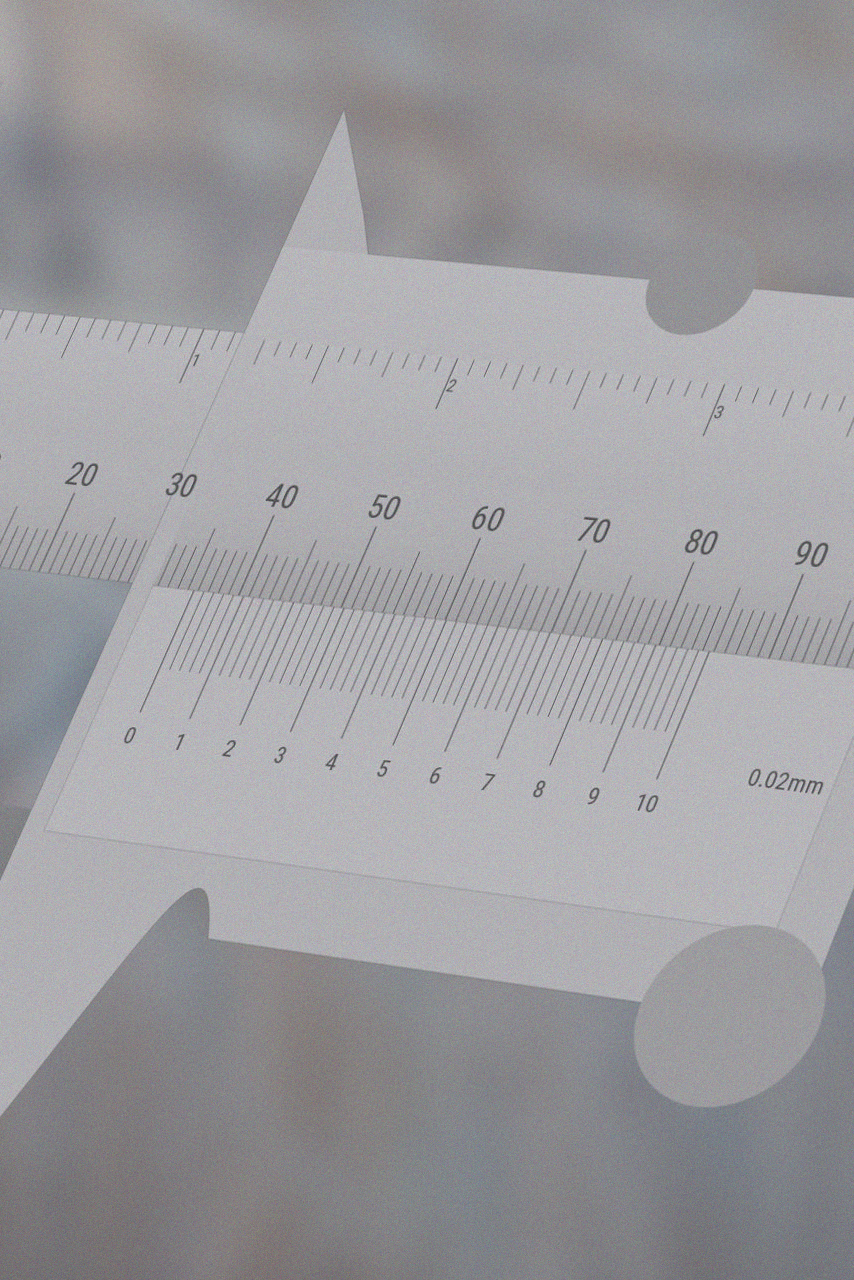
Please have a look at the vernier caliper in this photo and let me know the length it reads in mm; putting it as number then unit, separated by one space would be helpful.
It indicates 35.6 mm
